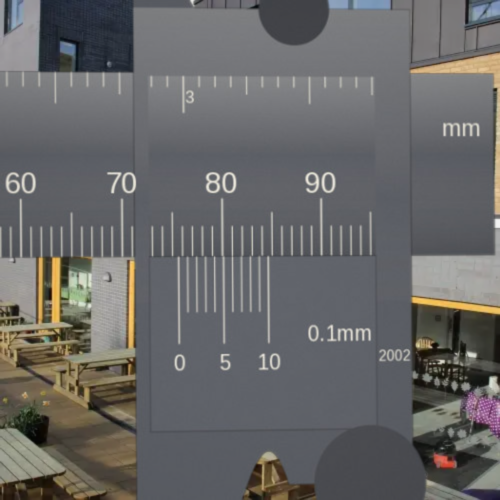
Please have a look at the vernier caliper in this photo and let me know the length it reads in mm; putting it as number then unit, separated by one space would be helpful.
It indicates 75.6 mm
